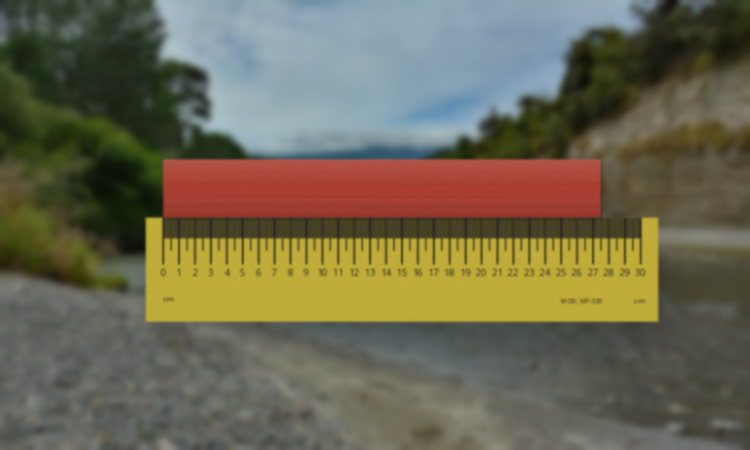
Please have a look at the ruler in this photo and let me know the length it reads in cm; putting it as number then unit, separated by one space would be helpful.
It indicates 27.5 cm
